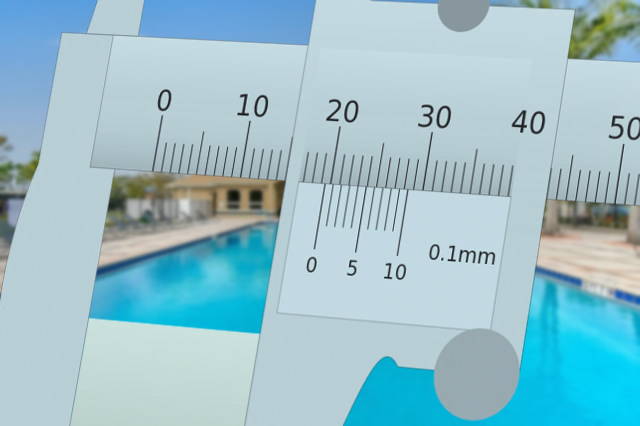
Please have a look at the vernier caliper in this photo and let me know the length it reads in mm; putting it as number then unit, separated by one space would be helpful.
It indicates 19.4 mm
